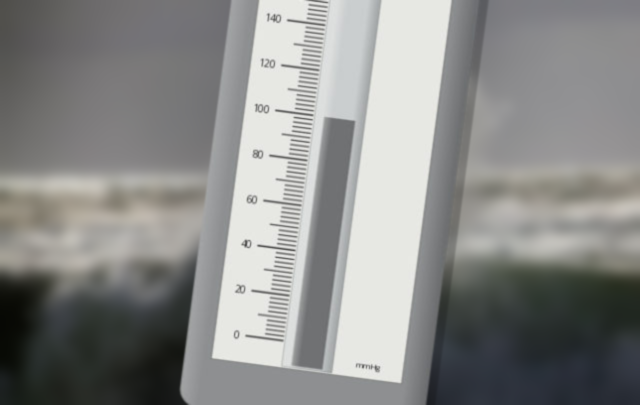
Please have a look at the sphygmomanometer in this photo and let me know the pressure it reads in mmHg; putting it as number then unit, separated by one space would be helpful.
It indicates 100 mmHg
